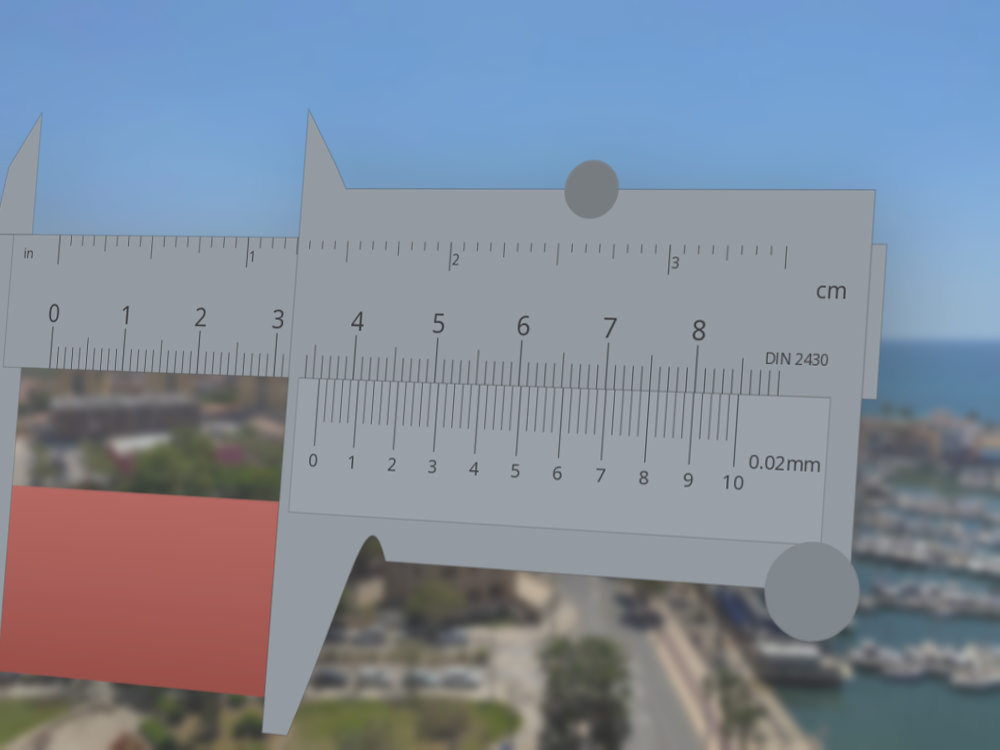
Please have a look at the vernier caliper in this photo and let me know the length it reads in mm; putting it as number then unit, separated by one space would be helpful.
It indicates 35.8 mm
